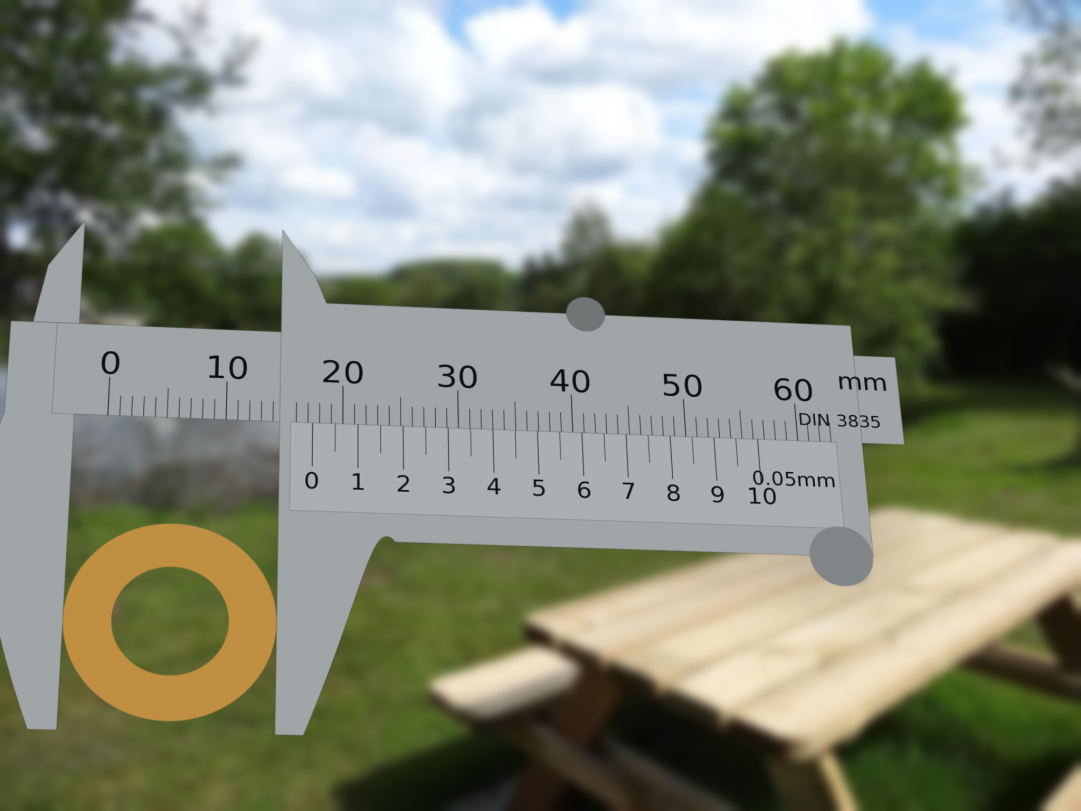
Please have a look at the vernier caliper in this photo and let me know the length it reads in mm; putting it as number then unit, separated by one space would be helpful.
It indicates 17.4 mm
